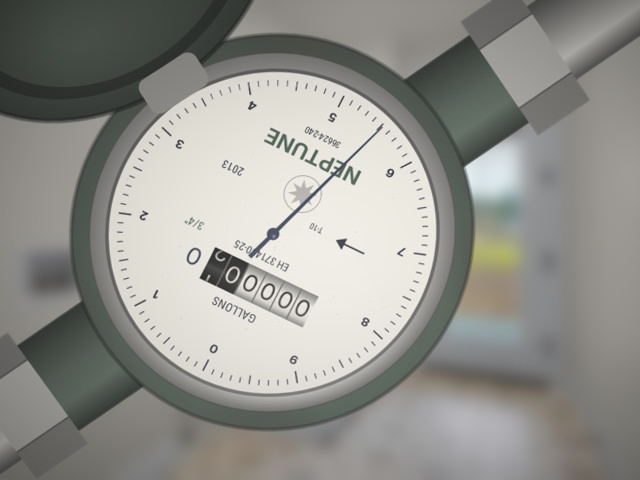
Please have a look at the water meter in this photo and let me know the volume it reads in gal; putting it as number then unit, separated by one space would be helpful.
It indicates 15.5 gal
